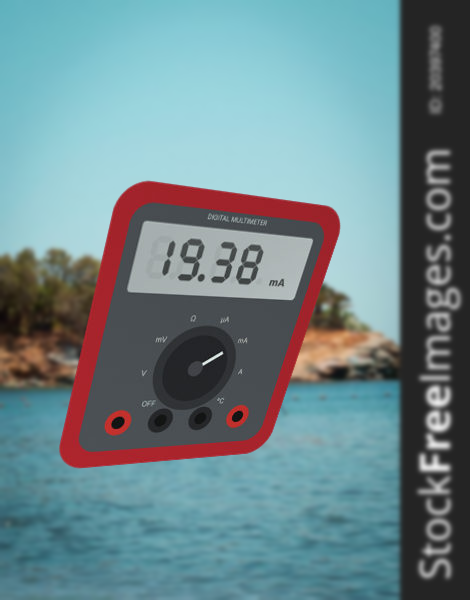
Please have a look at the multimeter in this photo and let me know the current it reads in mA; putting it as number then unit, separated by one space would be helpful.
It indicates 19.38 mA
